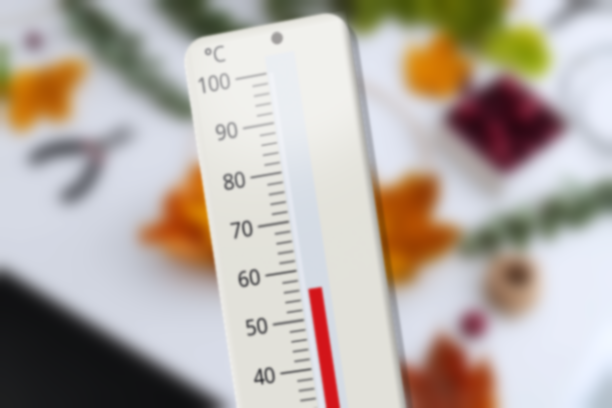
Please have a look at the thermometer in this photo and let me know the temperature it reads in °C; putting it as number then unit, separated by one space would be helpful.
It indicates 56 °C
